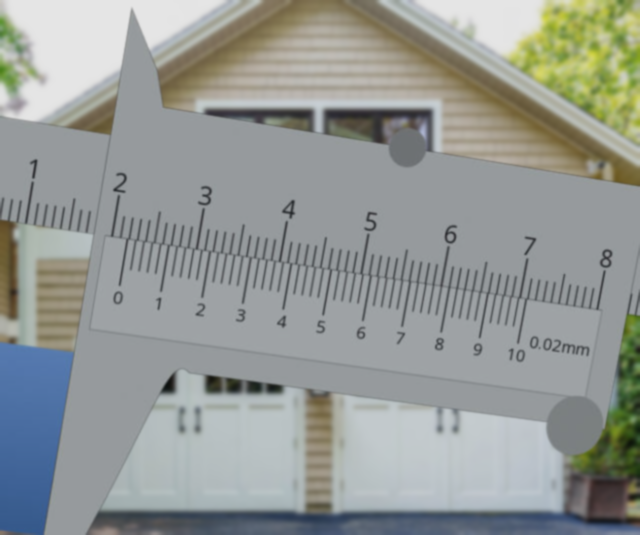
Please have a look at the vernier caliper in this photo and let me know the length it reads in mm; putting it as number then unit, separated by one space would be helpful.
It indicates 21.8 mm
